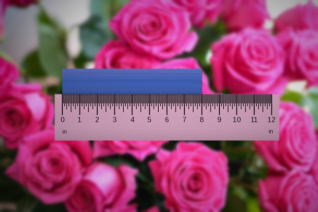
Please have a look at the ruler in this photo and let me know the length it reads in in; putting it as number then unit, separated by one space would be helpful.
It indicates 8 in
